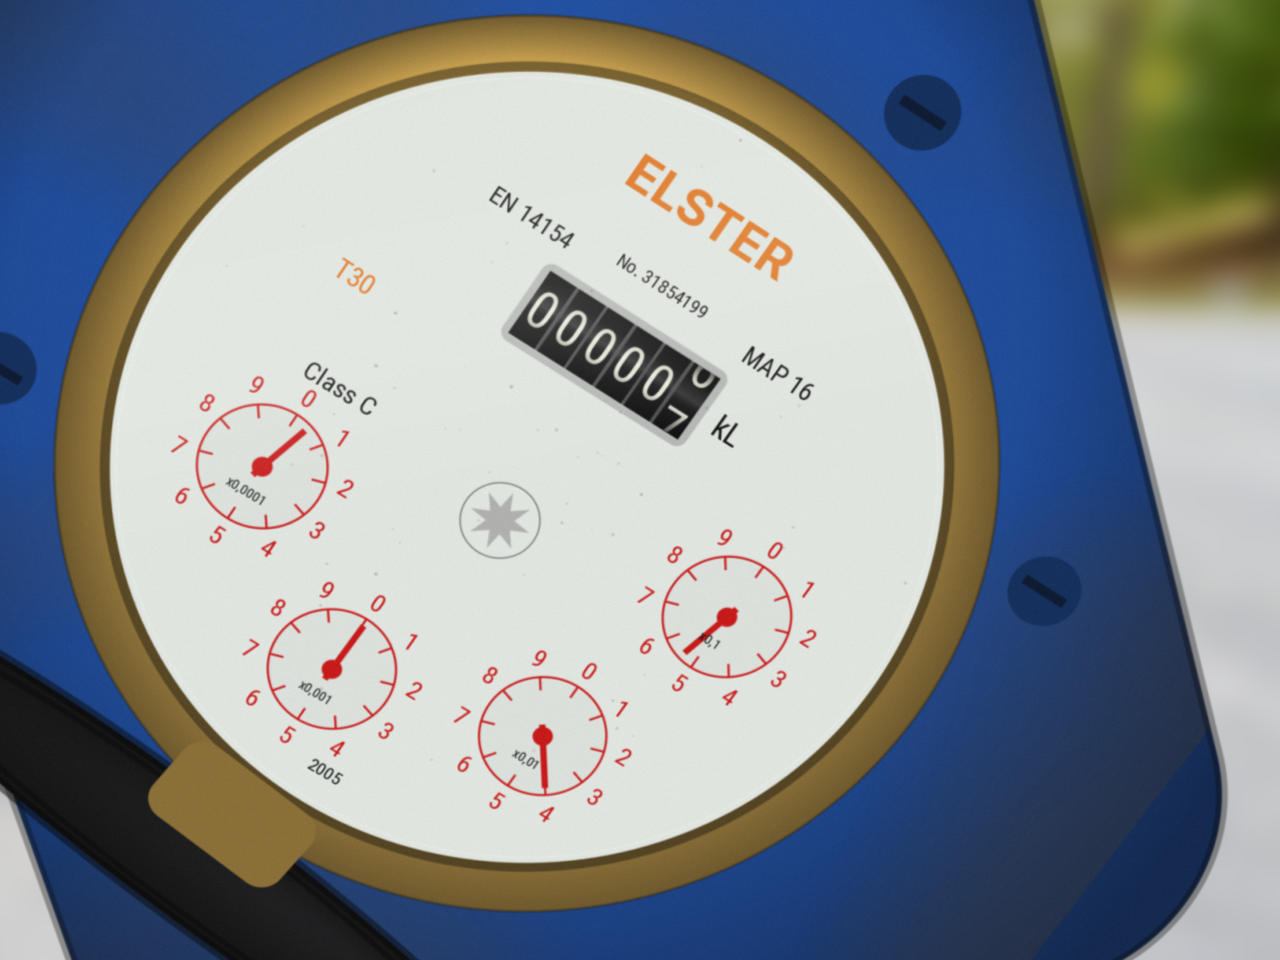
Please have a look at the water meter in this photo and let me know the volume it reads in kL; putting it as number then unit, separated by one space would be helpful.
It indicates 6.5400 kL
